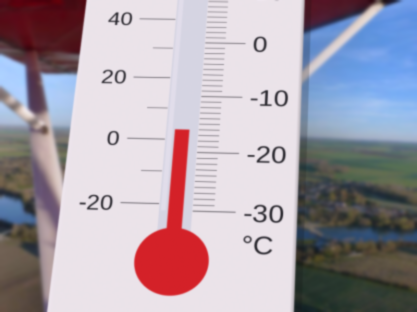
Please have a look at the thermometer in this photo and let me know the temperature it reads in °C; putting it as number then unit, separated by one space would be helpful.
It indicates -16 °C
